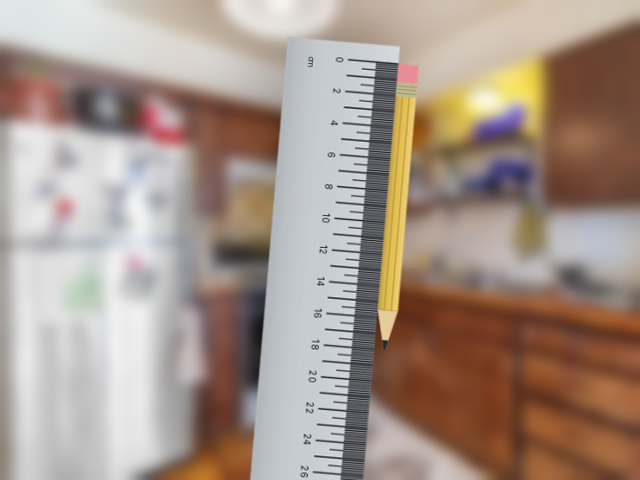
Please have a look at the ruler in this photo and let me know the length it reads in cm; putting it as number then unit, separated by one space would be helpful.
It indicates 18 cm
